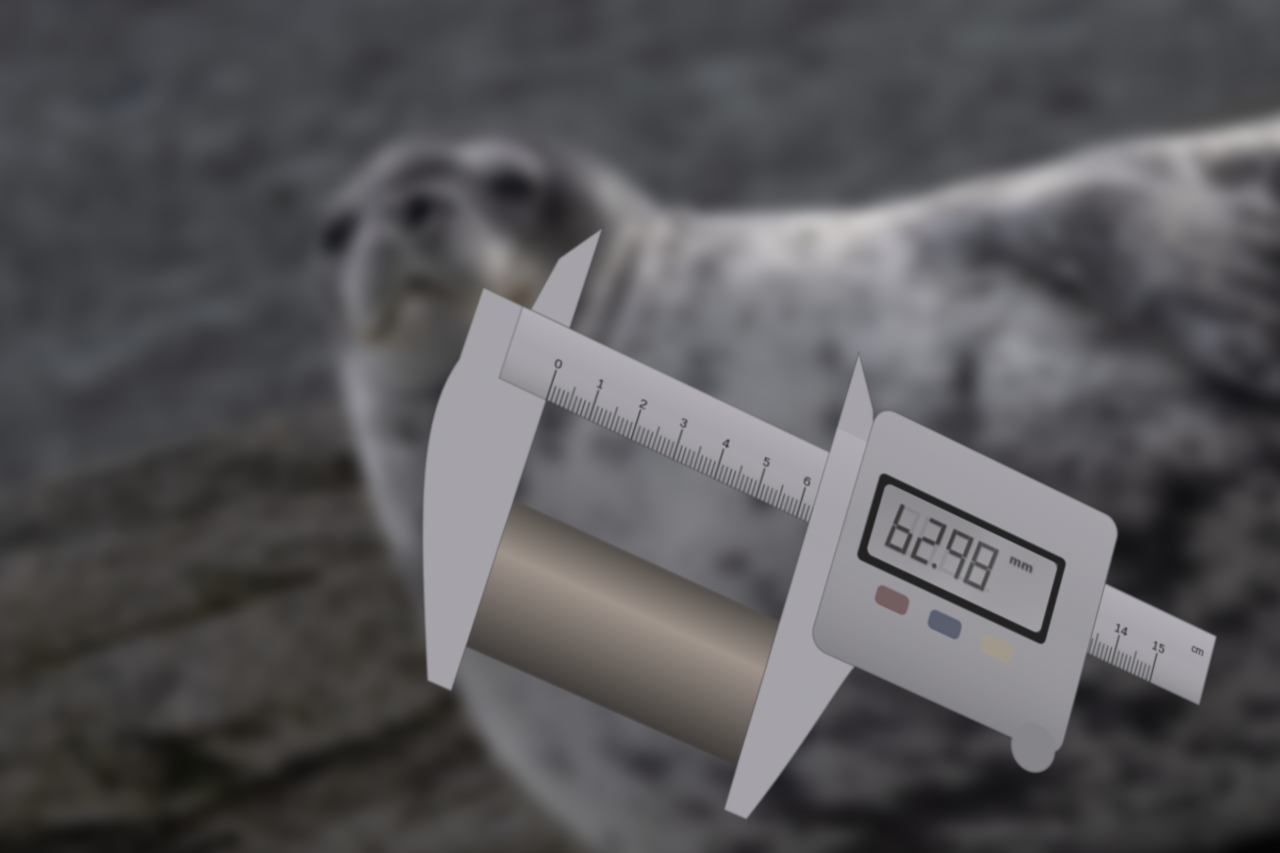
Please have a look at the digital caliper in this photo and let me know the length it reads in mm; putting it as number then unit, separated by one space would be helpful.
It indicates 62.98 mm
